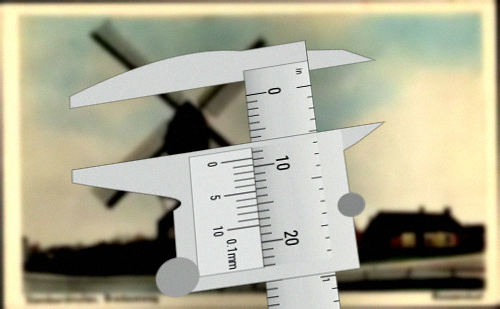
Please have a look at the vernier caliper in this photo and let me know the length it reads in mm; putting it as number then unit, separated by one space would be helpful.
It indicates 8.8 mm
